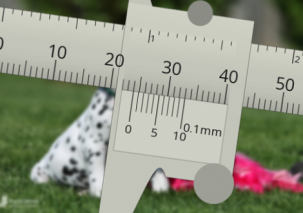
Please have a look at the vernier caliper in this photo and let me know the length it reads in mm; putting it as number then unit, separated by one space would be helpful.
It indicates 24.0 mm
